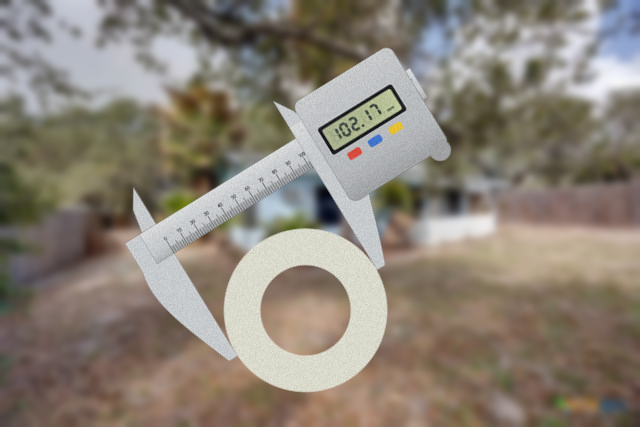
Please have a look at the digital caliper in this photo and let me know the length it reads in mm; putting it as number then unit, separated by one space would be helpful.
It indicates 102.17 mm
